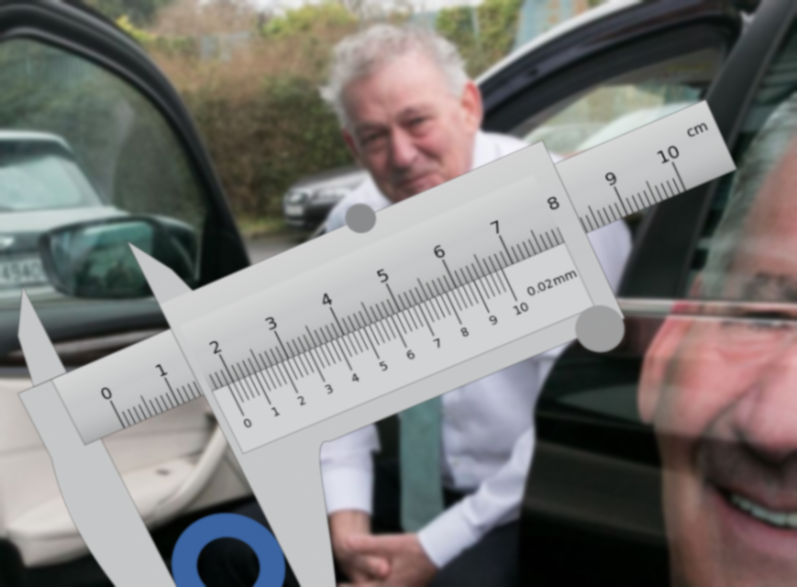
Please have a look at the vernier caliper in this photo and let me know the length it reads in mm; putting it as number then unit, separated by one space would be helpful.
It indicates 19.0 mm
